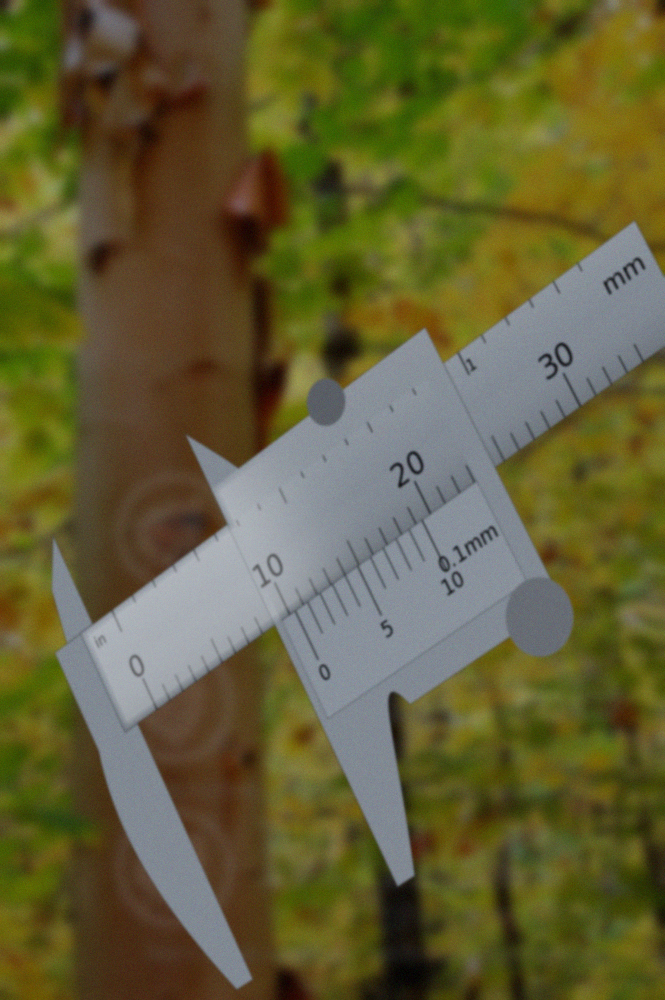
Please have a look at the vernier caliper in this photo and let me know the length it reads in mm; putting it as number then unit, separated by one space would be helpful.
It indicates 10.4 mm
